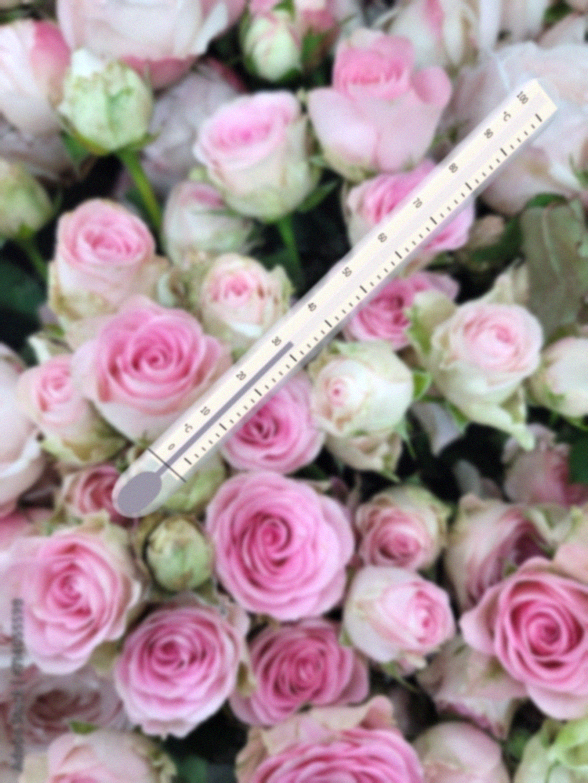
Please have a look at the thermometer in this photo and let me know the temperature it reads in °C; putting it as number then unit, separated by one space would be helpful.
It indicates 32 °C
